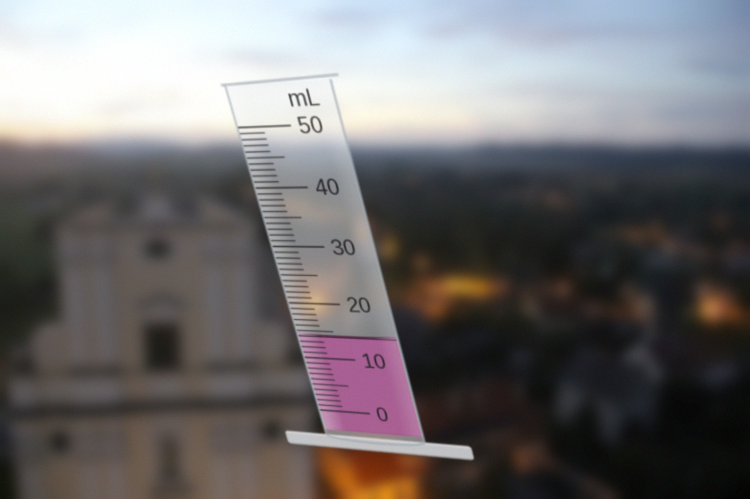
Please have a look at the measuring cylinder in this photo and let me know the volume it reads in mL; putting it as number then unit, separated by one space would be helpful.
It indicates 14 mL
